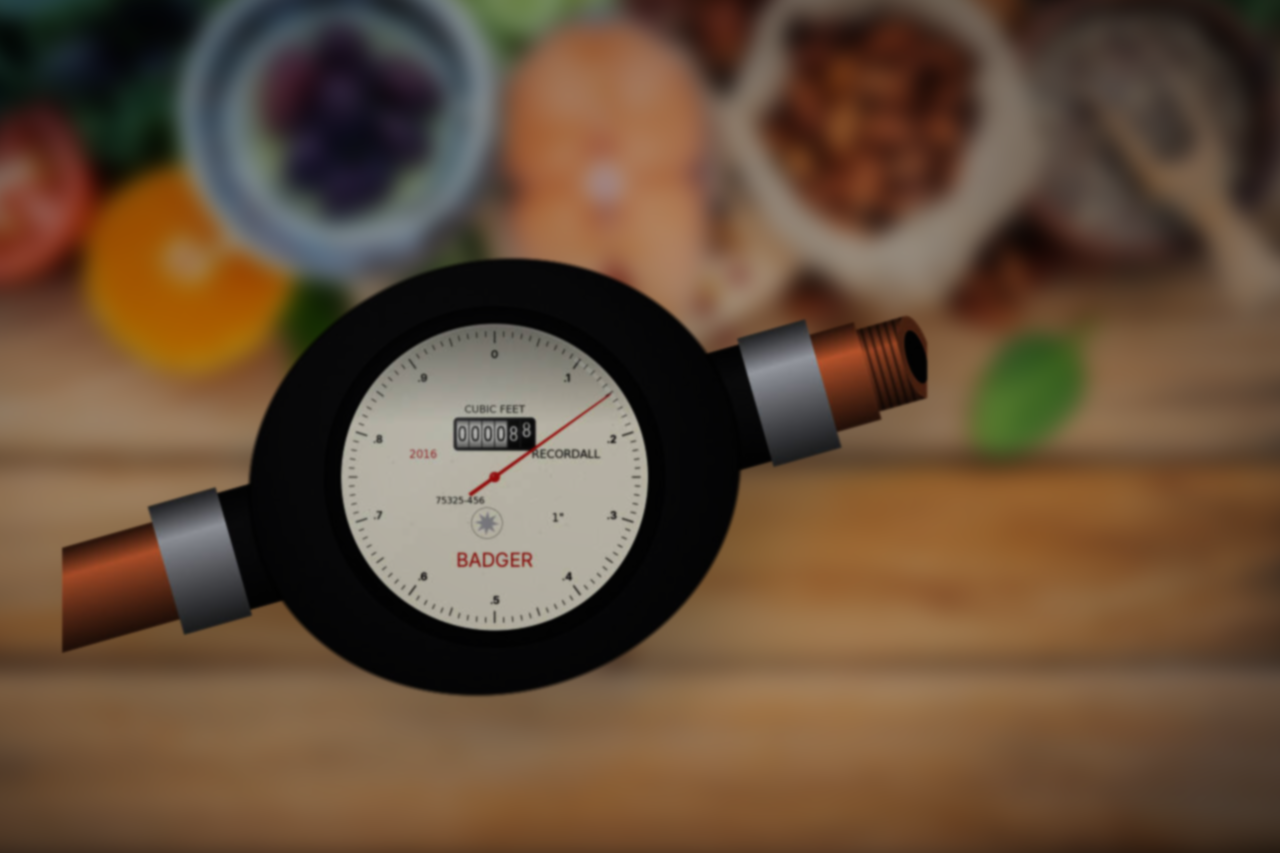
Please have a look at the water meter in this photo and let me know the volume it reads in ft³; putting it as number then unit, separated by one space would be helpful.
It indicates 88.15 ft³
